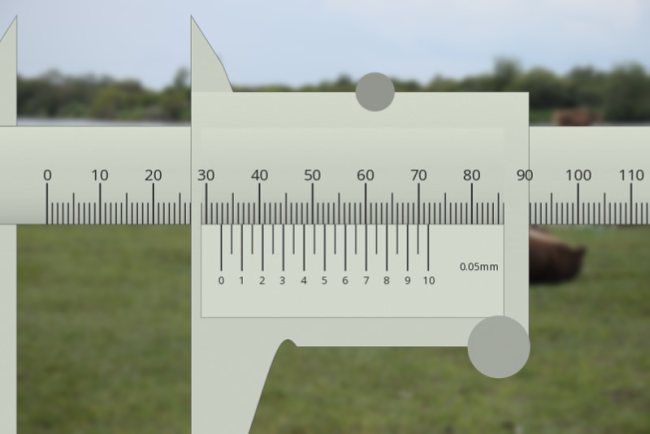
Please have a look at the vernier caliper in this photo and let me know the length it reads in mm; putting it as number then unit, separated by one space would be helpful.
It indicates 32.8 mm
